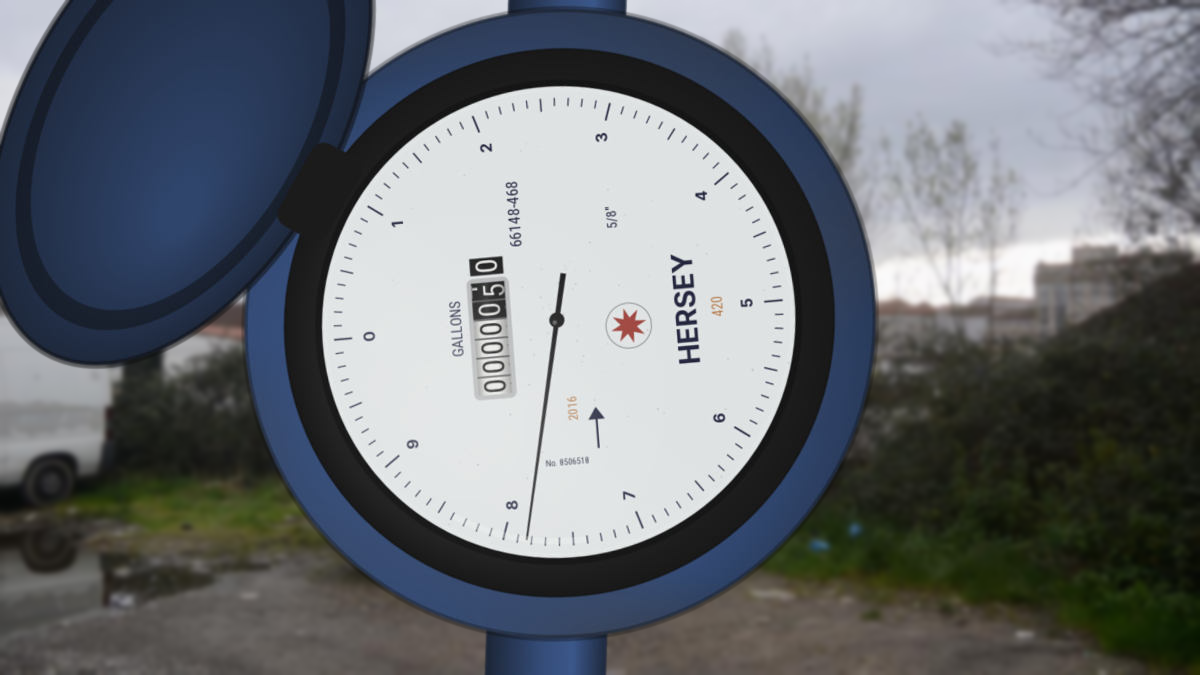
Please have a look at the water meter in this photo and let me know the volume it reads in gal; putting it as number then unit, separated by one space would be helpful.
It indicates 47.8 gal
